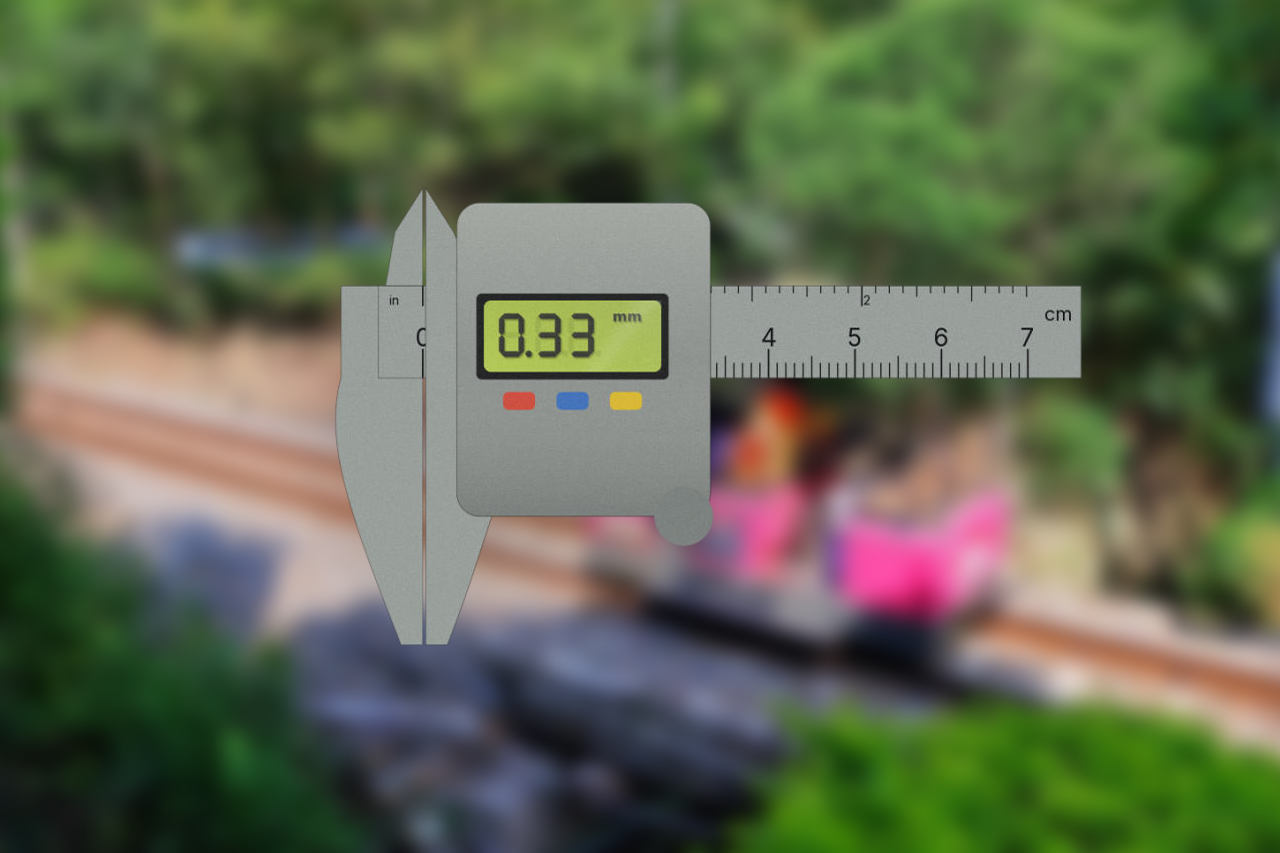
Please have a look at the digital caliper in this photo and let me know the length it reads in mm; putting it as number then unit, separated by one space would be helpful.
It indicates 0.33 mm
